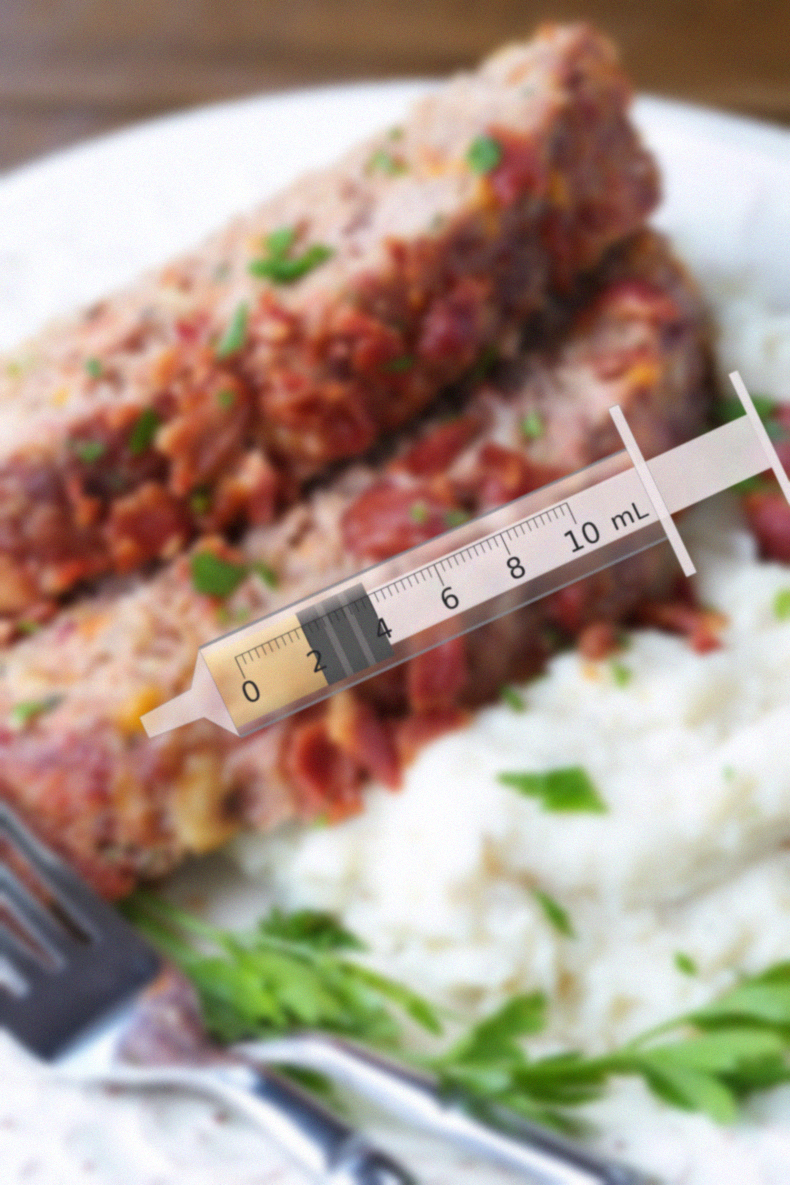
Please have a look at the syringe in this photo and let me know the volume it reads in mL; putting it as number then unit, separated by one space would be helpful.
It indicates 2 mL
